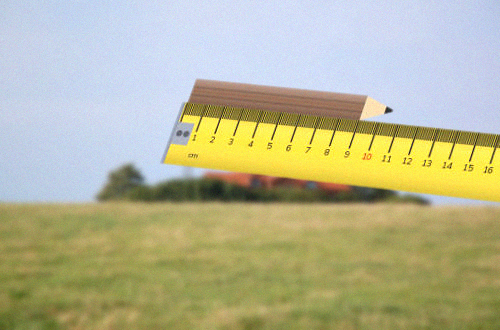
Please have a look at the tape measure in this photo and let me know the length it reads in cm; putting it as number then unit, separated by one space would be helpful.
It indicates 10.5 cm
